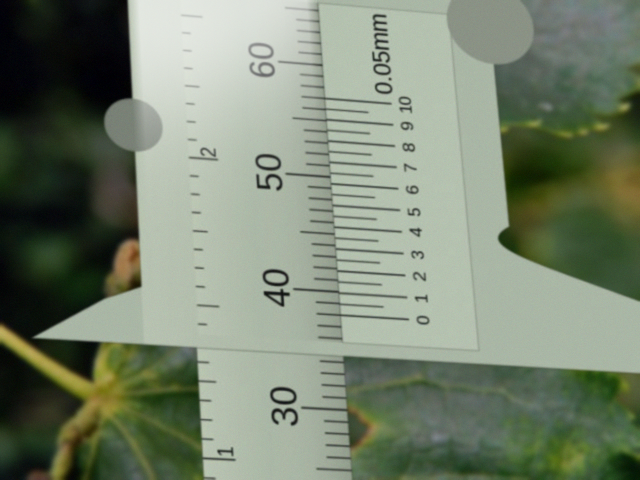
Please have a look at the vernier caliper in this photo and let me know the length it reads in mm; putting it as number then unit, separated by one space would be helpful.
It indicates 38.0 mm
